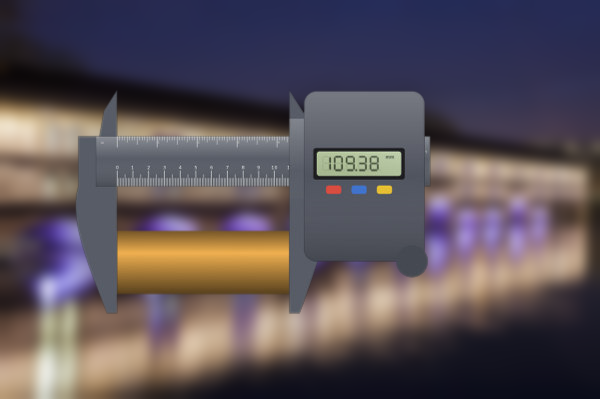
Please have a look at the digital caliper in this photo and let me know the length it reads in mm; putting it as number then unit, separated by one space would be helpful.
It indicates 109.38 mm
